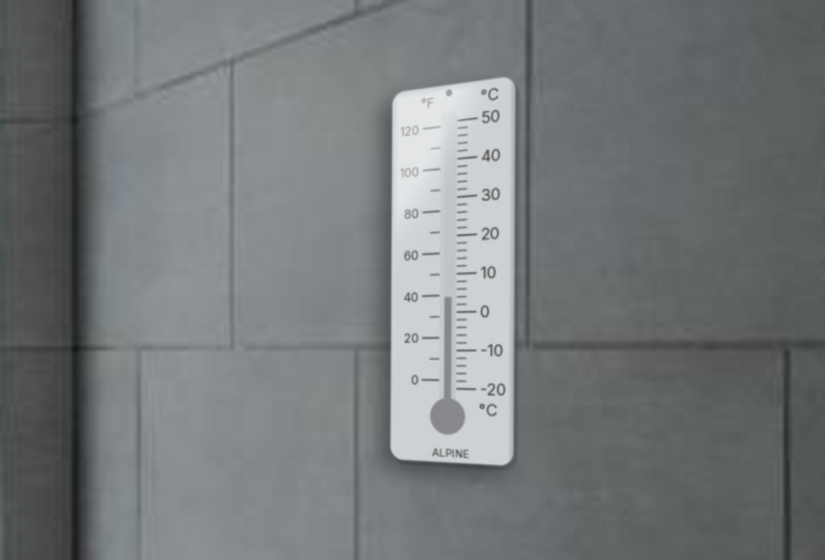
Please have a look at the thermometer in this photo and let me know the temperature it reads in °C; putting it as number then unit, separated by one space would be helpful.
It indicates 4 °C
